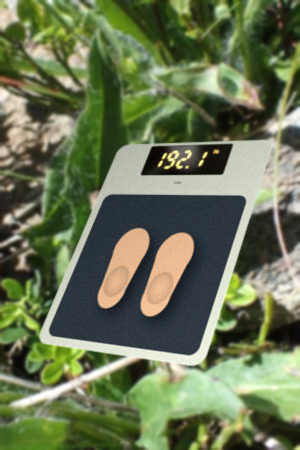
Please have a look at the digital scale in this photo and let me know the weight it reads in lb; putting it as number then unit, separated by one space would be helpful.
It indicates 192.1 lb
